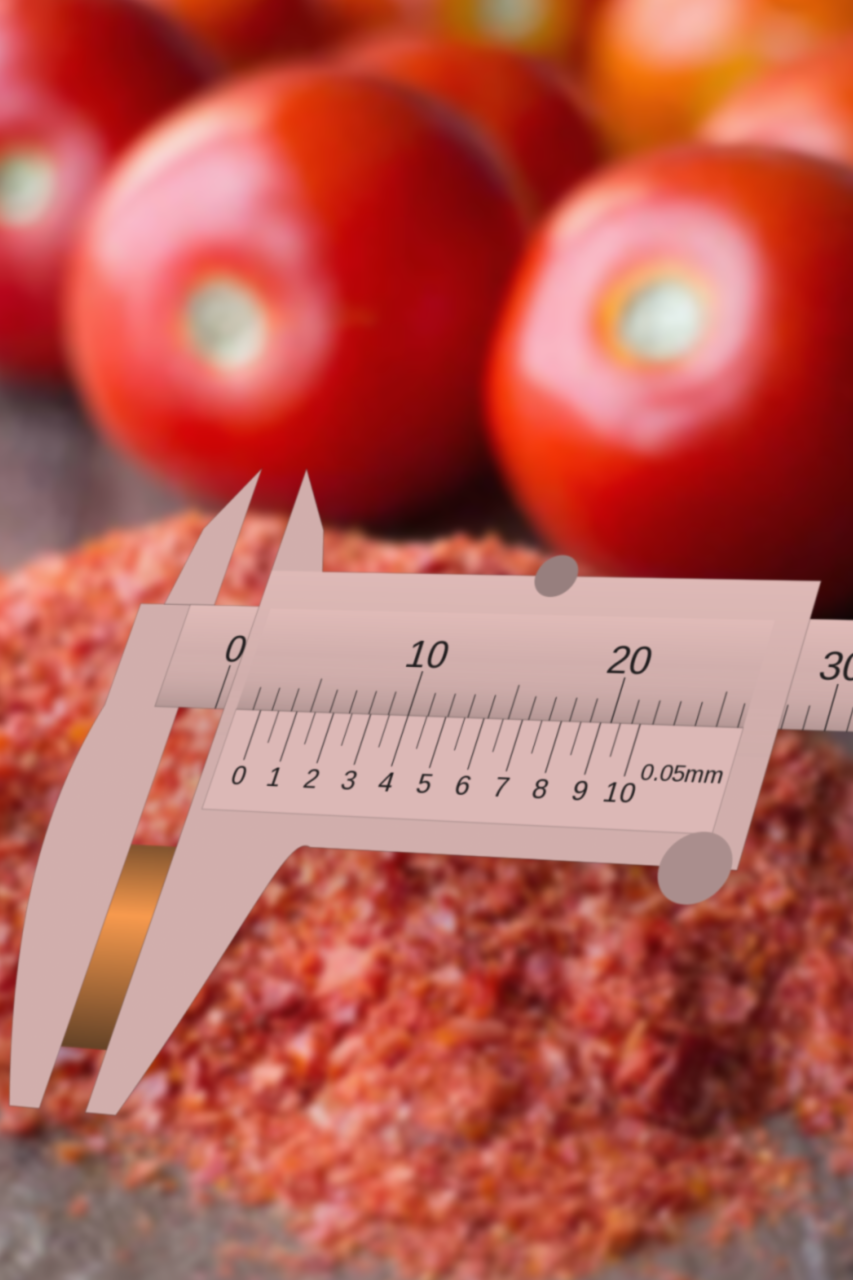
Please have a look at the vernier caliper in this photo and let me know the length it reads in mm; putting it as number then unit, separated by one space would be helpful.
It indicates 2.4 mm
